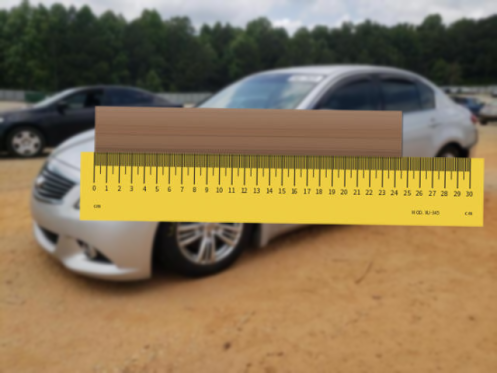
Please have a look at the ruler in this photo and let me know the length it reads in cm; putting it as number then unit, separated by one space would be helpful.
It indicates 24.5 cm
